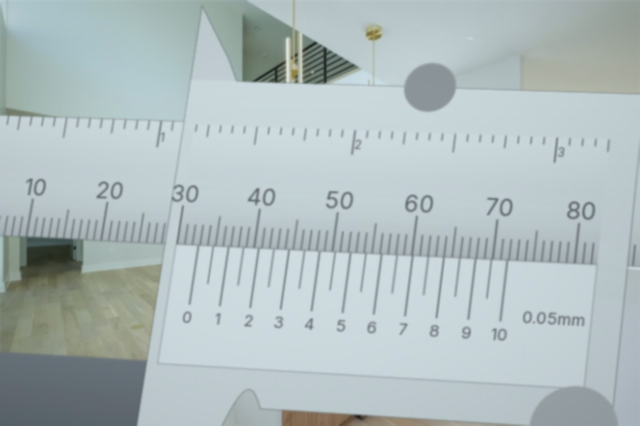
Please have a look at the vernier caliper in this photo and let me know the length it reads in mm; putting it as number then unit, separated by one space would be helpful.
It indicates 32.8 mm
